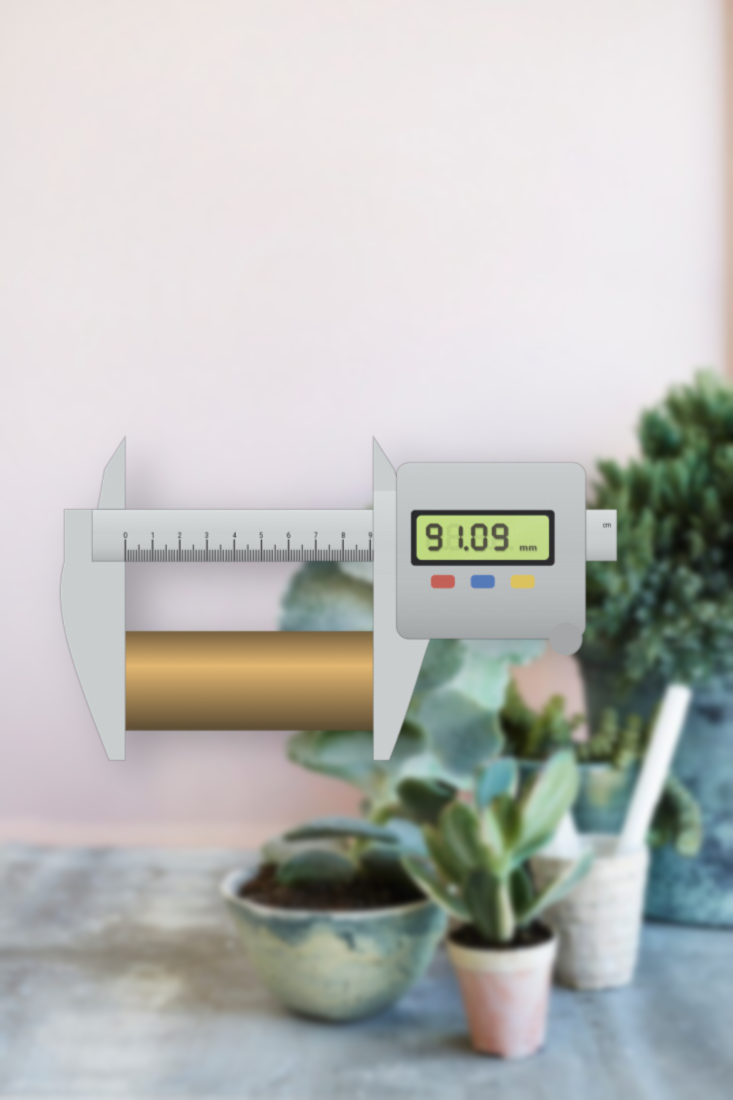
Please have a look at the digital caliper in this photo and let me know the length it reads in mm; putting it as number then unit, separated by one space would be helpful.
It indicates 91.09 mm
